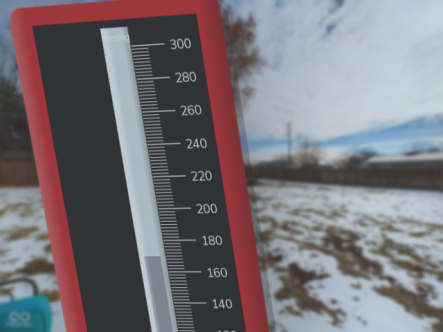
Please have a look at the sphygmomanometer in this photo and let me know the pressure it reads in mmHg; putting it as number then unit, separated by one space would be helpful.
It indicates 170 mmHg
